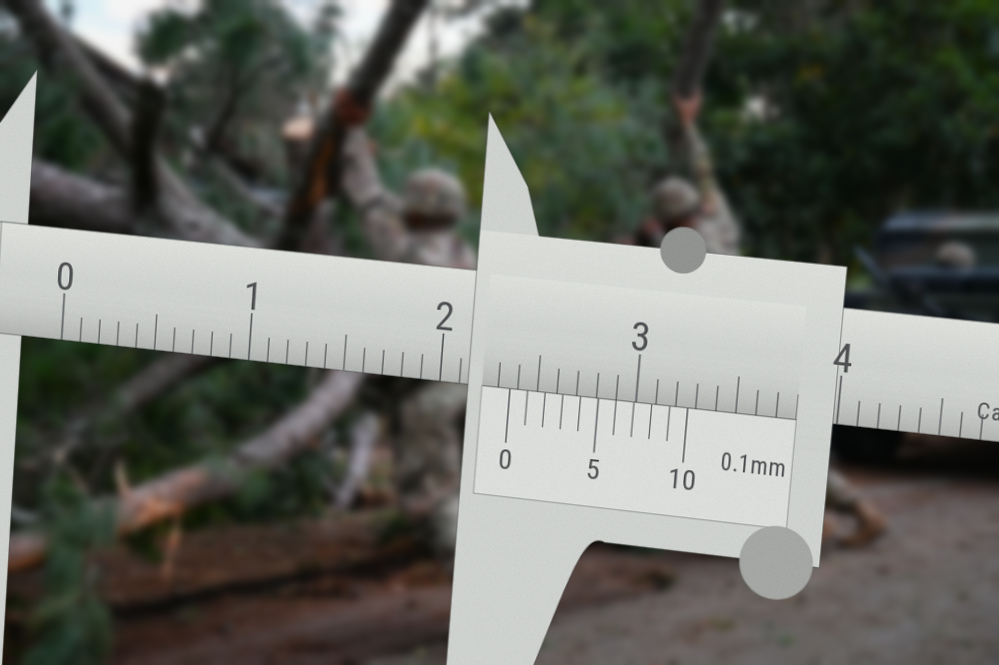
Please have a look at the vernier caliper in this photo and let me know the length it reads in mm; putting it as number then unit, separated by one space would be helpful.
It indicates 23.6 mm
